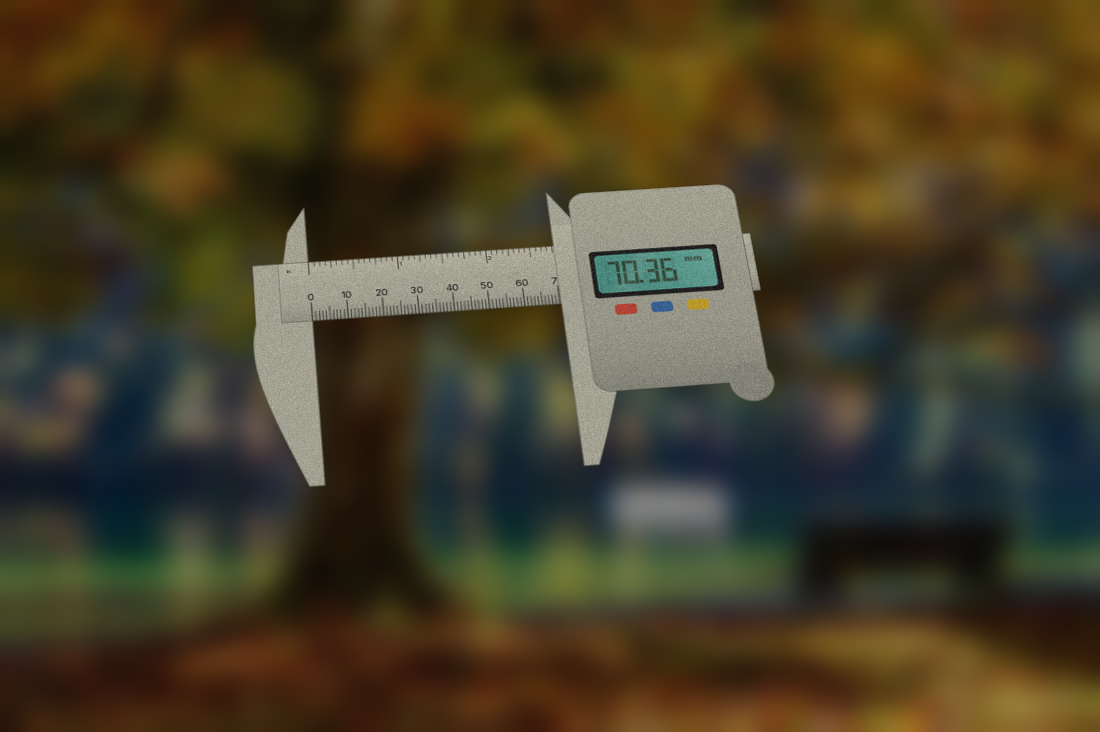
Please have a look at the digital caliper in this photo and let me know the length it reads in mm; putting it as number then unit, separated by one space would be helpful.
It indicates 70.36 mm
